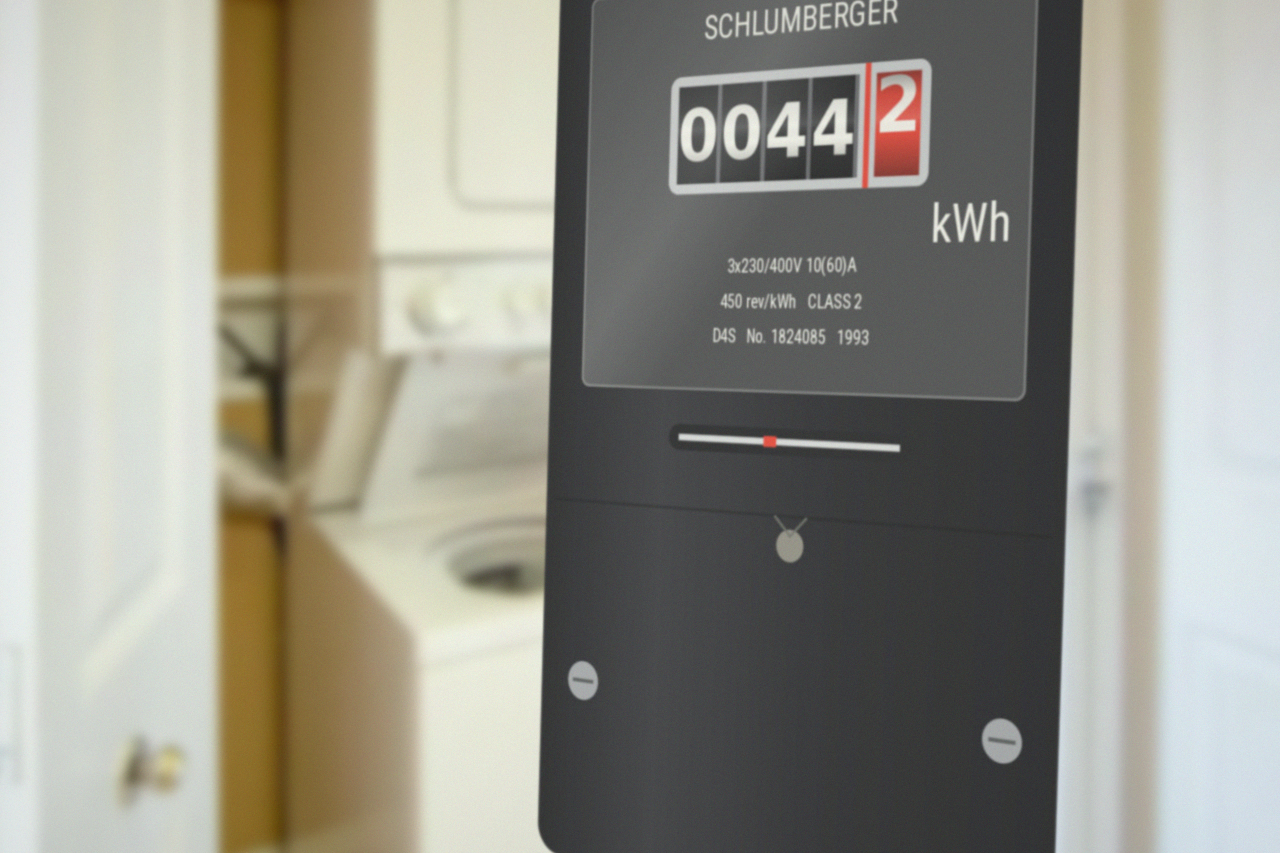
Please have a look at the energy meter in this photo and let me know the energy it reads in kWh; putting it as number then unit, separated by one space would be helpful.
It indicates 44.2 kWh
